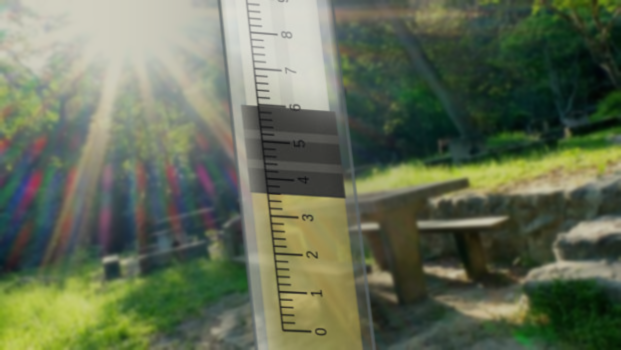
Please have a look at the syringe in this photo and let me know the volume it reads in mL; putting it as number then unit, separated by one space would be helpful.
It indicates 3.6 mL
